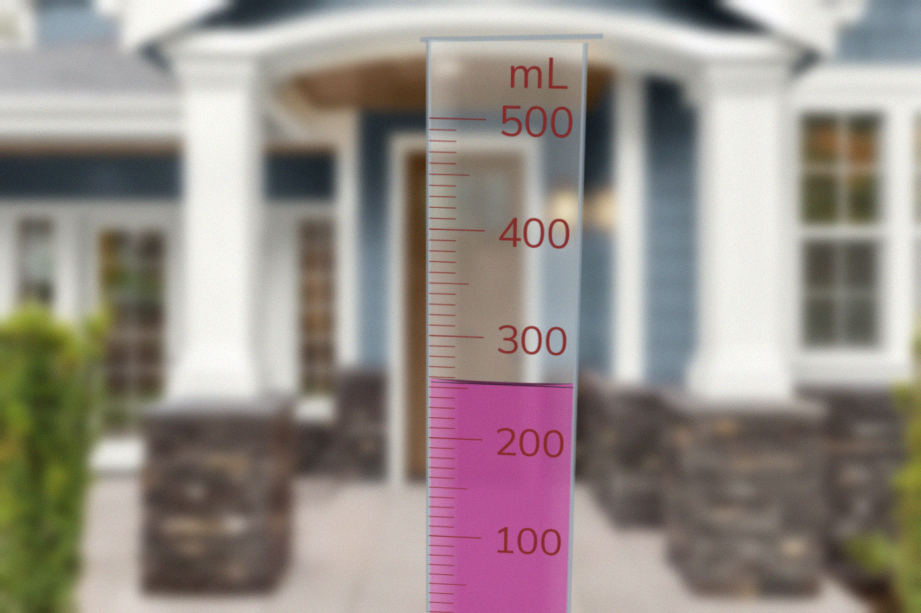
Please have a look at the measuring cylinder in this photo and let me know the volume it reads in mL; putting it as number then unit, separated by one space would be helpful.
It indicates 255 mL
